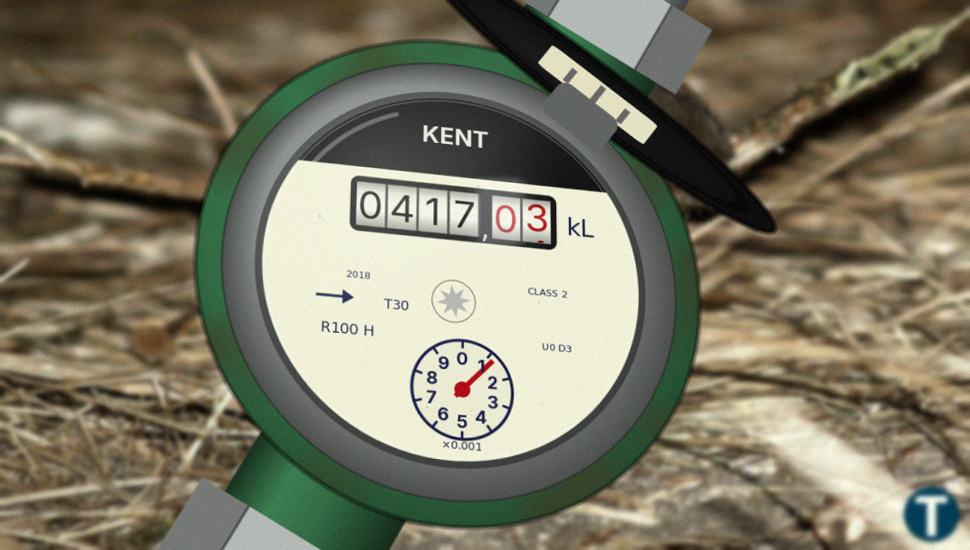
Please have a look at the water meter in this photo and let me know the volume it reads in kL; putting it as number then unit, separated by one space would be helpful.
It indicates 417.031 kL
